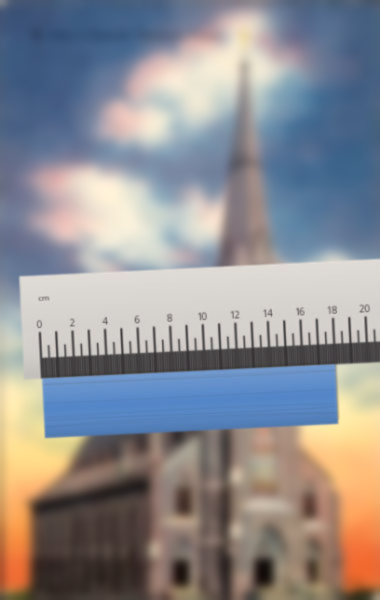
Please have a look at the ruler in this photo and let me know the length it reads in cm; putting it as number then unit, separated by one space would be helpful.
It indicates 18 cm
